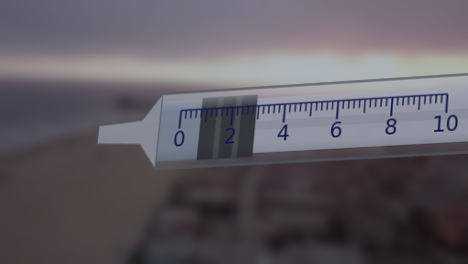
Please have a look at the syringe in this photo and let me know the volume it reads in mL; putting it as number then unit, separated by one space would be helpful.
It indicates 0.8 mL
